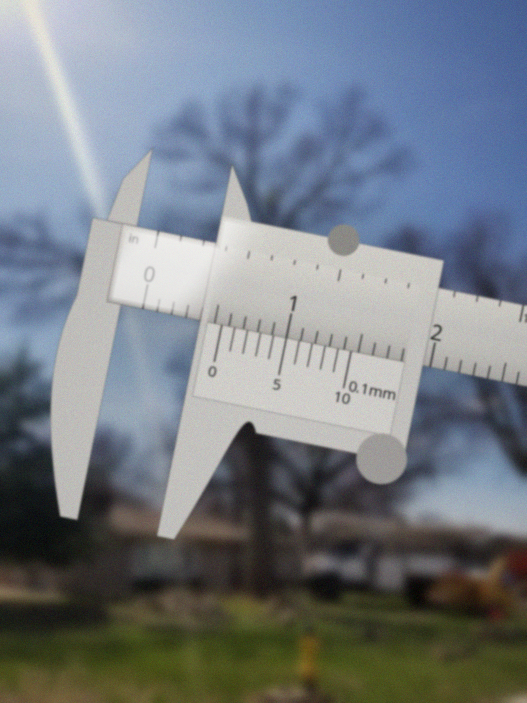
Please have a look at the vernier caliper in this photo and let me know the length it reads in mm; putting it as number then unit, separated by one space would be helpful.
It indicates 5.5 mm
